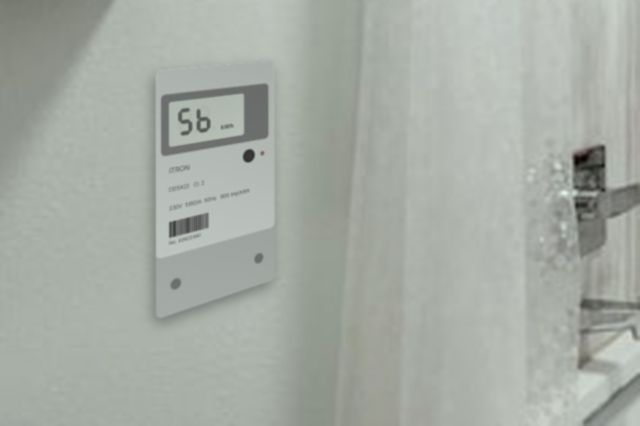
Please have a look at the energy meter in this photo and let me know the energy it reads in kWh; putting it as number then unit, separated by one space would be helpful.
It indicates 56 kWh
